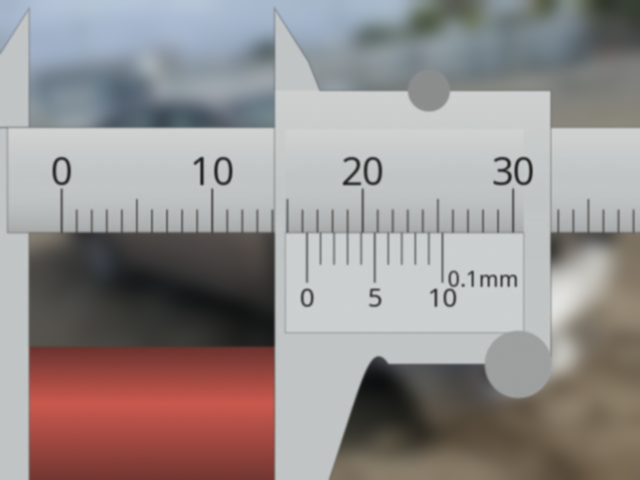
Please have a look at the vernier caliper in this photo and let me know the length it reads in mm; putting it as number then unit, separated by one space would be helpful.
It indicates 16.3 mm
